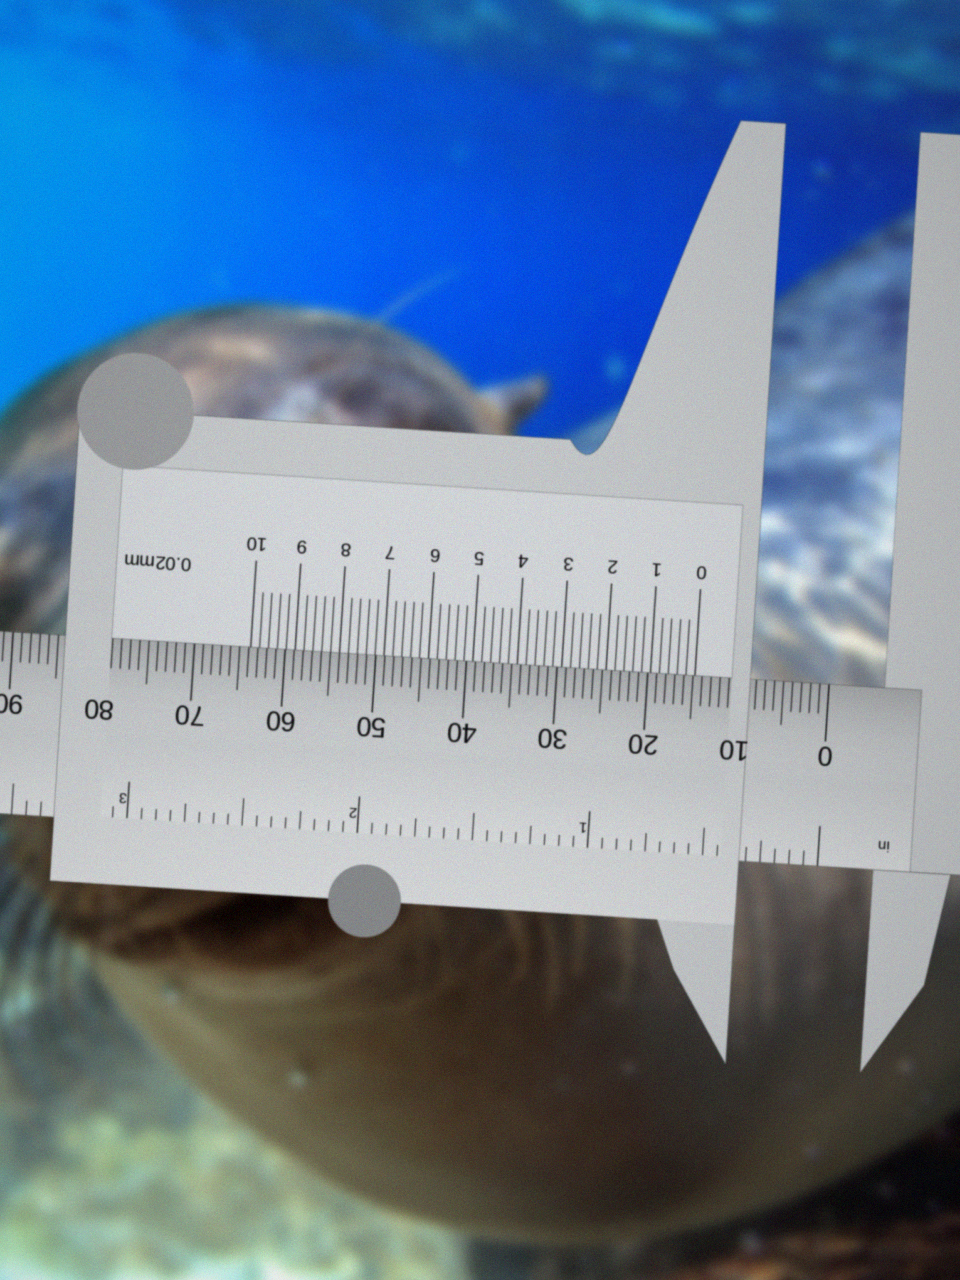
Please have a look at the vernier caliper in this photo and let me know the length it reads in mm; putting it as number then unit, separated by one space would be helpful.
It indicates 14.8 mm
